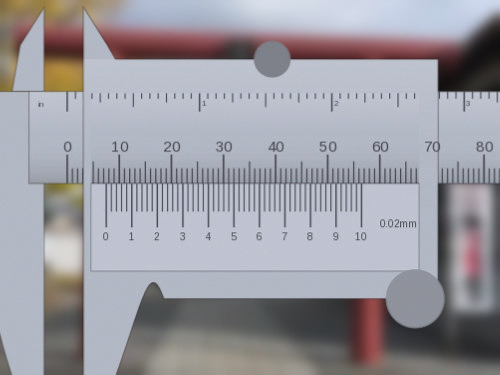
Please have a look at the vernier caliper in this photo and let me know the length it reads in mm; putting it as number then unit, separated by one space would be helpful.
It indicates 7.5 mm
